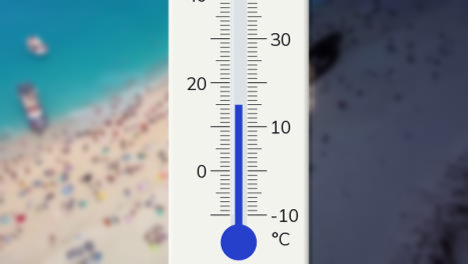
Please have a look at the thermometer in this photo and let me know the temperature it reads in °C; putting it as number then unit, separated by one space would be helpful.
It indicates 15 °C
